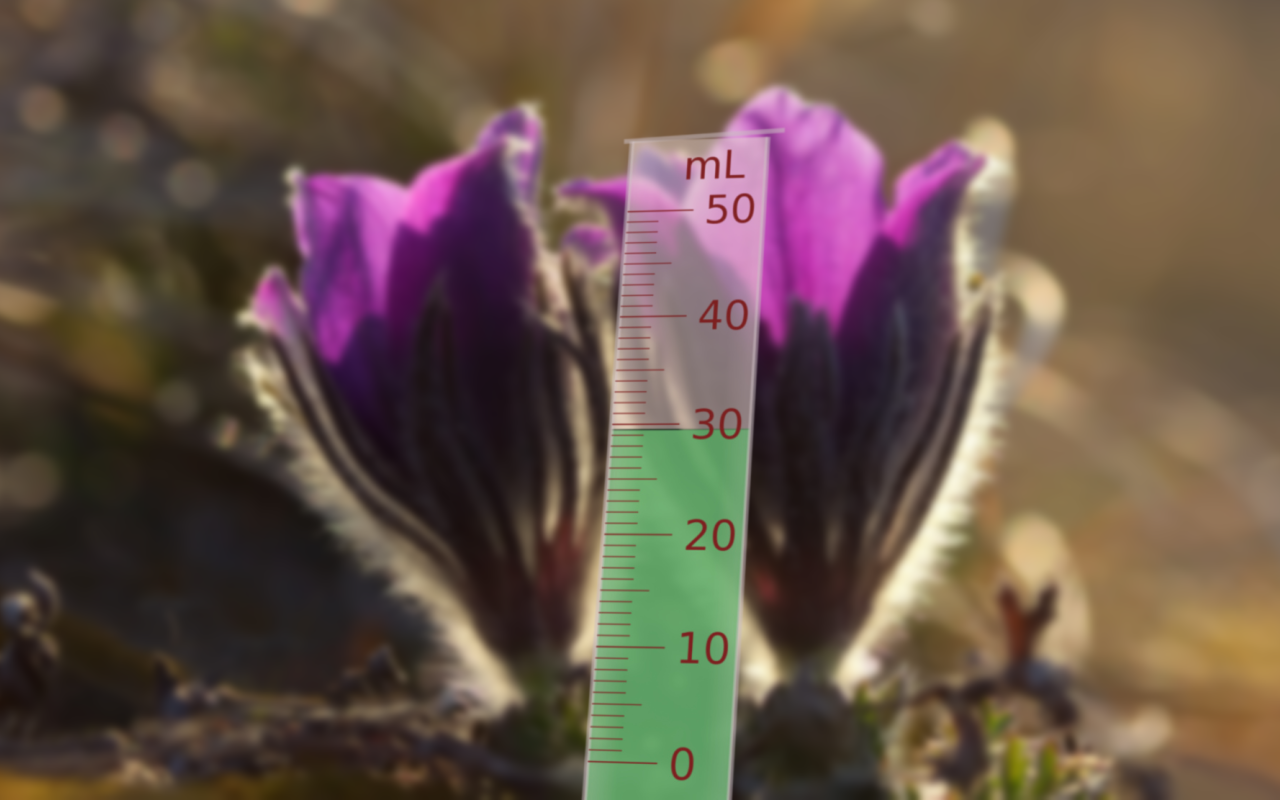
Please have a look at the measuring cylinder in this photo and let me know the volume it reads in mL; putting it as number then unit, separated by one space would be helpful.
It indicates 29.5 mL
